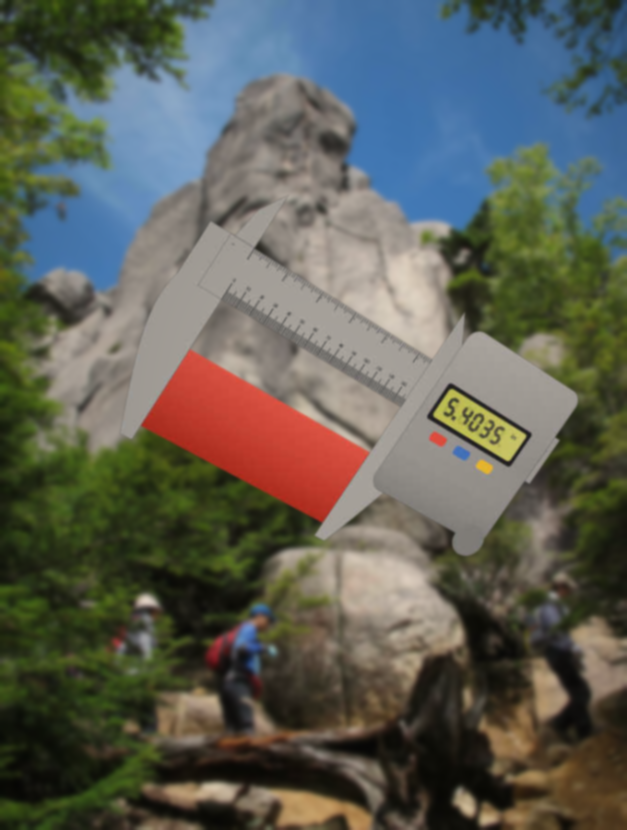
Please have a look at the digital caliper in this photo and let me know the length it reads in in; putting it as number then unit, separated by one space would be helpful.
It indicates 5.4035 in
